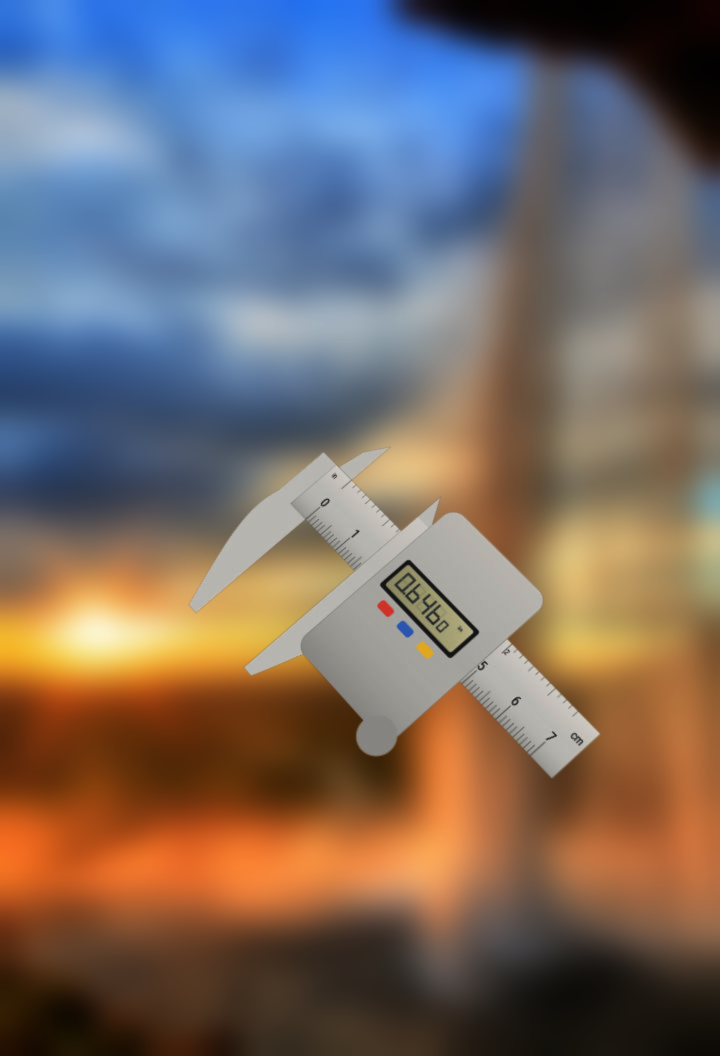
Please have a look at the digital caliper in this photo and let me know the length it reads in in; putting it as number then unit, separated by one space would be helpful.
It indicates 0.6460 in
